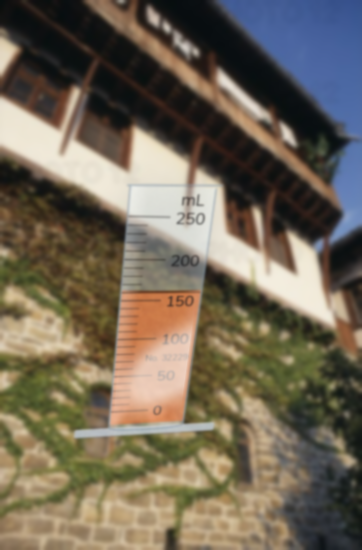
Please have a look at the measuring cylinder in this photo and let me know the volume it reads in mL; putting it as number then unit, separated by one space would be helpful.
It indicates 160 mL
